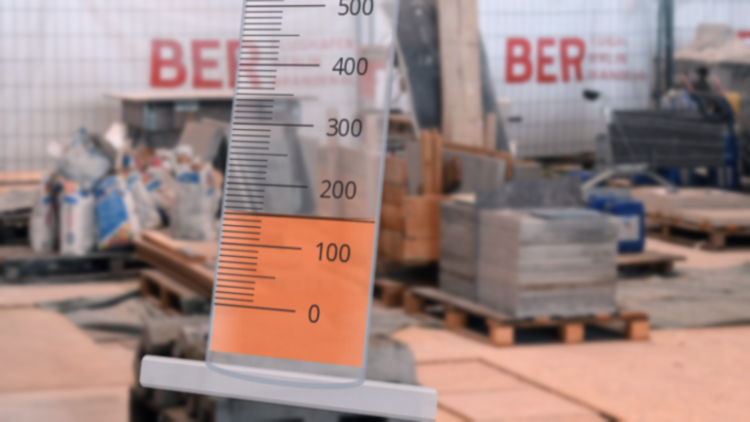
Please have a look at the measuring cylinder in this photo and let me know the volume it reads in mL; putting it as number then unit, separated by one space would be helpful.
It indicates 150 mL
